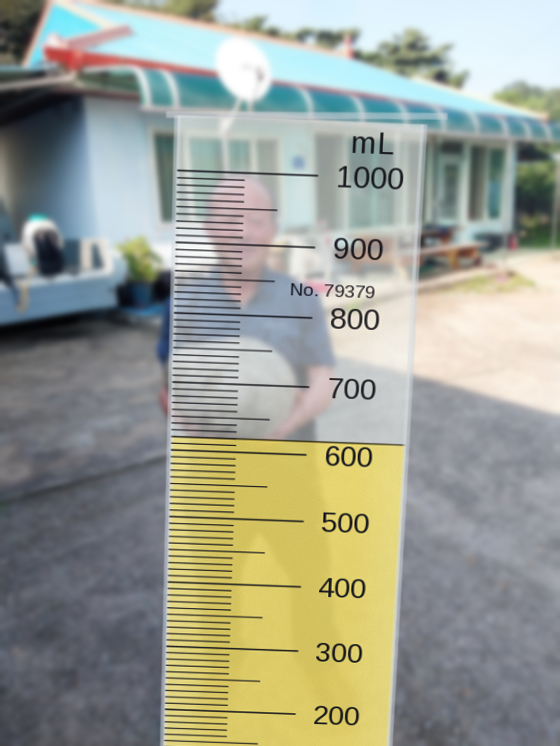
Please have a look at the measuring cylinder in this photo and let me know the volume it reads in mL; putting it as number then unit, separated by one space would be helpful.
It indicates 620 mL
